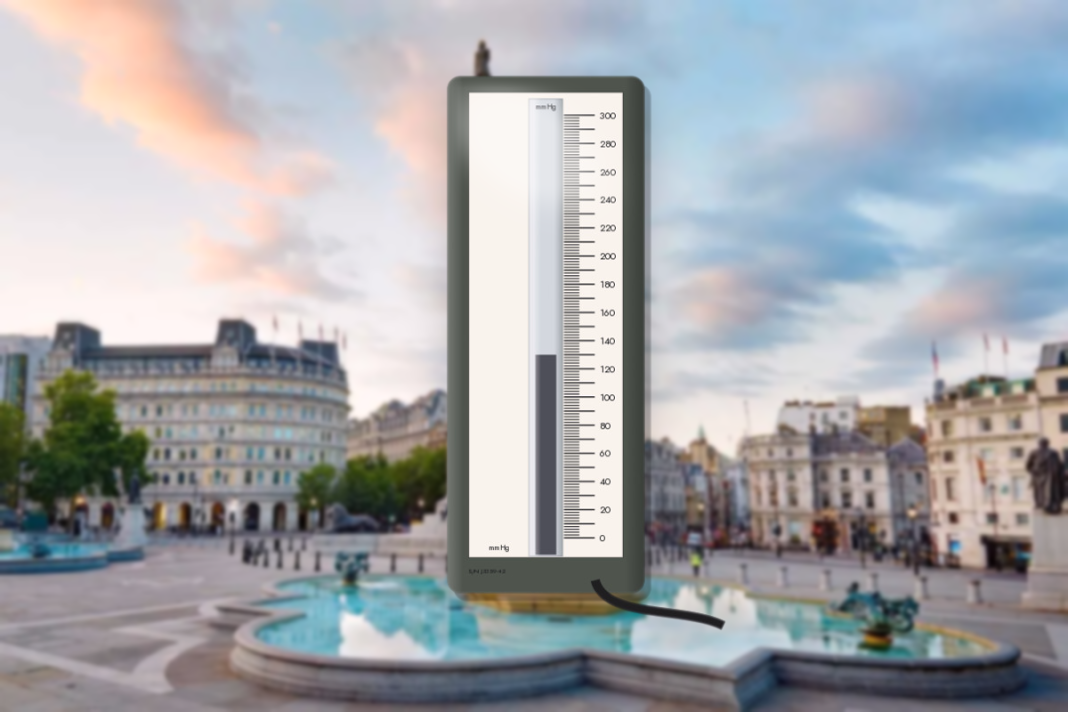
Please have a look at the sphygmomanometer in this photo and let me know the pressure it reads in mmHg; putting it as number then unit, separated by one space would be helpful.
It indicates 130 mmHg
